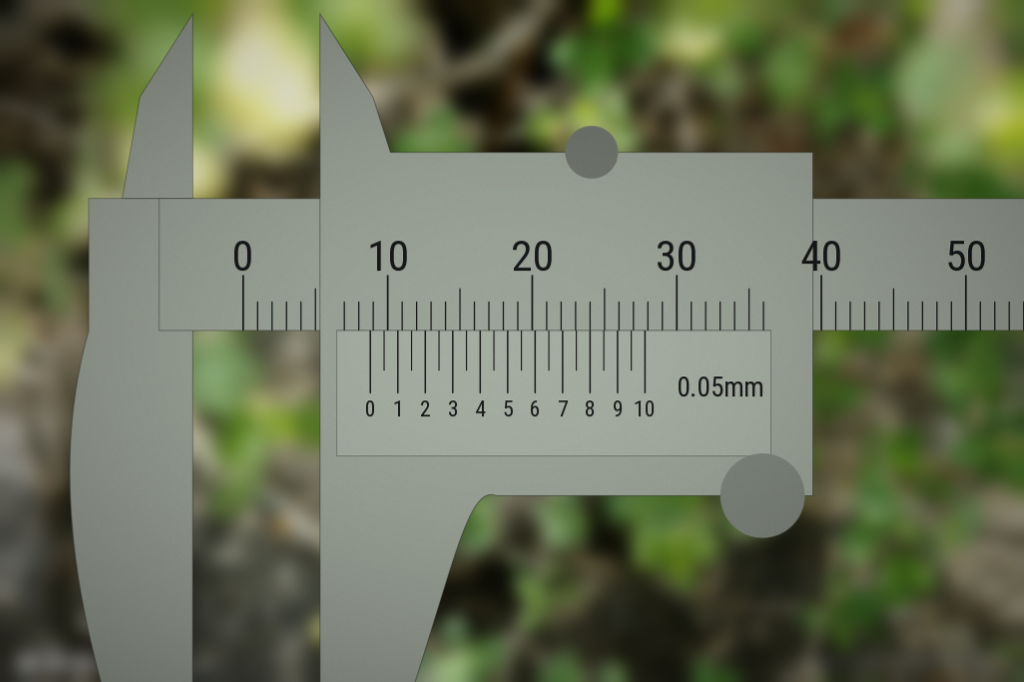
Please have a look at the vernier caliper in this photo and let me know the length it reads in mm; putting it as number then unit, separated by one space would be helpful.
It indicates 8.8 mm
